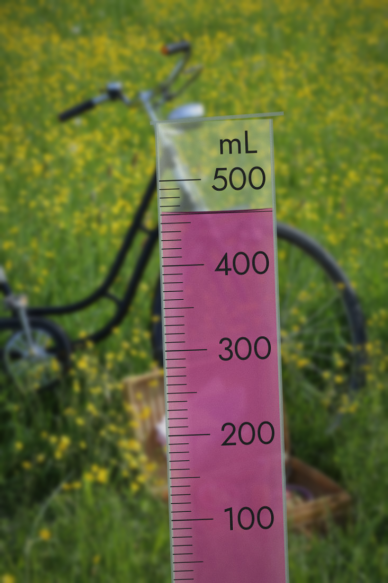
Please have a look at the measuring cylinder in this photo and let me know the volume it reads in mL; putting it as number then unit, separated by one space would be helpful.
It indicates 460 mL
